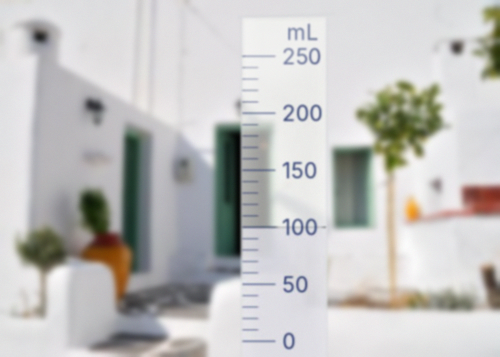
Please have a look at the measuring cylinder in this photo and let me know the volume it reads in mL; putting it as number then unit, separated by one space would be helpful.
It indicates 100 mL
